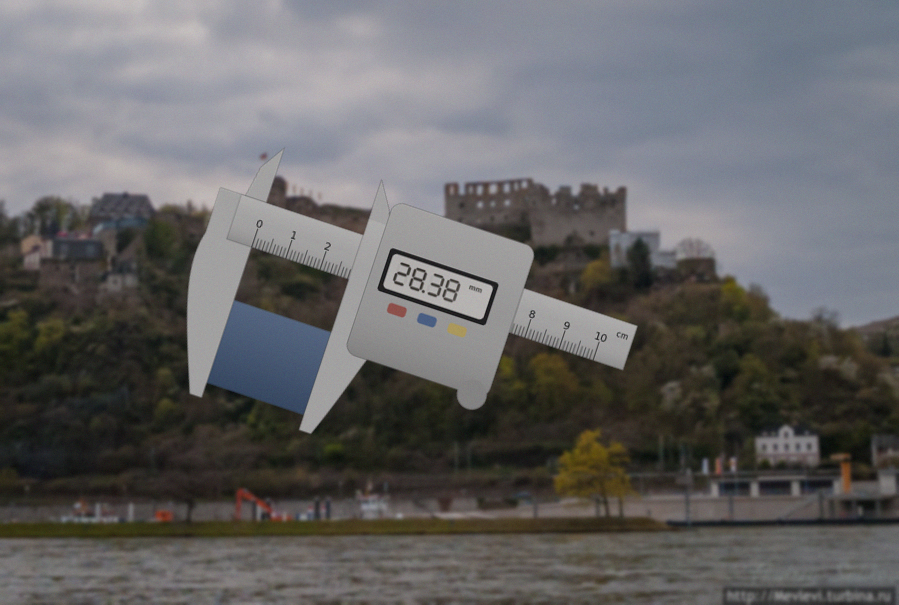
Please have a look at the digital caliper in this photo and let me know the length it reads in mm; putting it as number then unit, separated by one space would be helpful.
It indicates 28.38 mm
